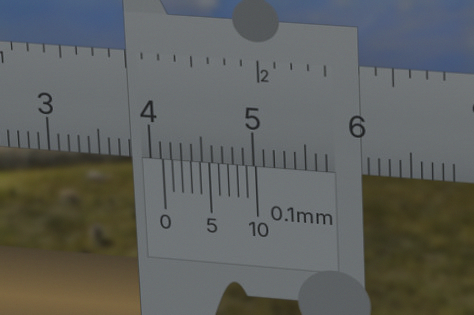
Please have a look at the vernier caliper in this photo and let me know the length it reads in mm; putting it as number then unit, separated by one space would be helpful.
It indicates 41.2 mm
